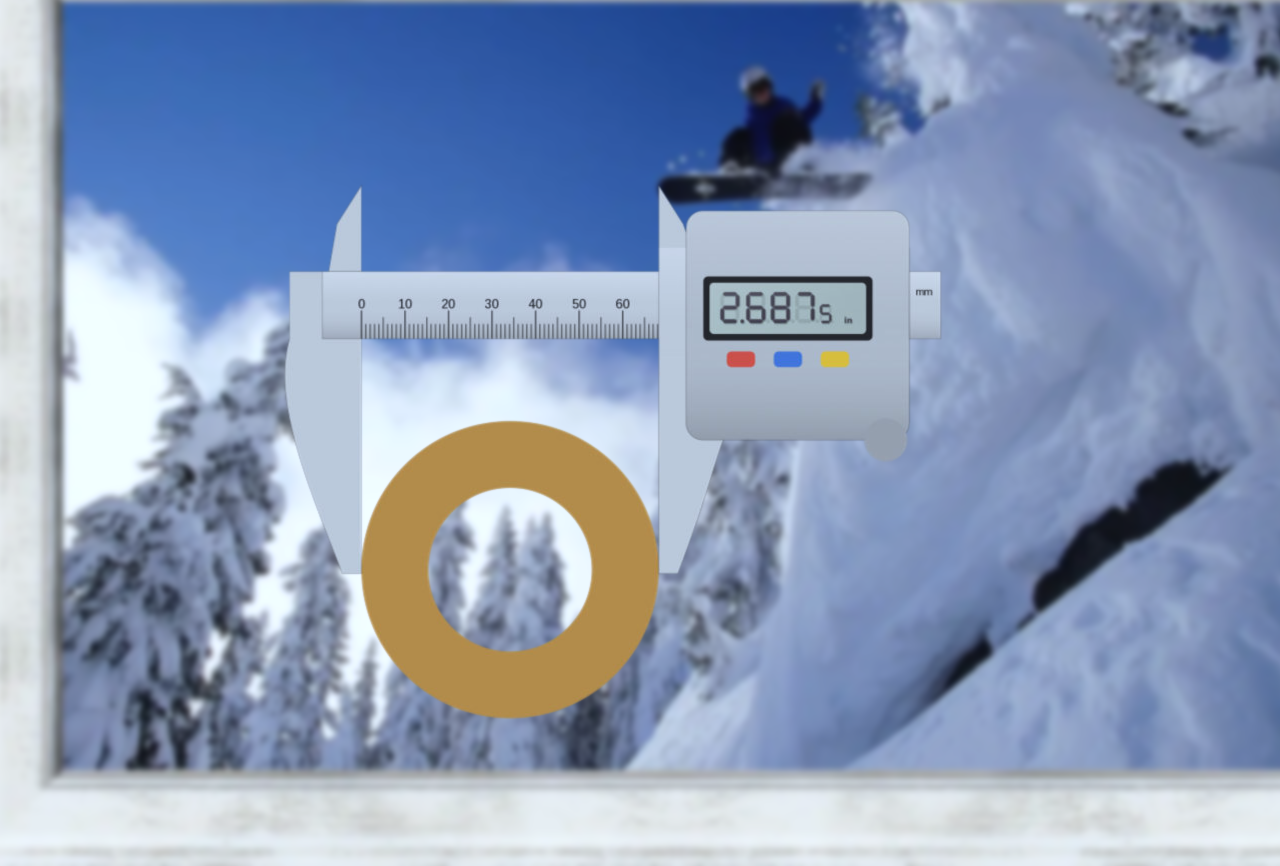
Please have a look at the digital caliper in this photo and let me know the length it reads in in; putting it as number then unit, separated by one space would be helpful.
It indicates 2.6875 in
